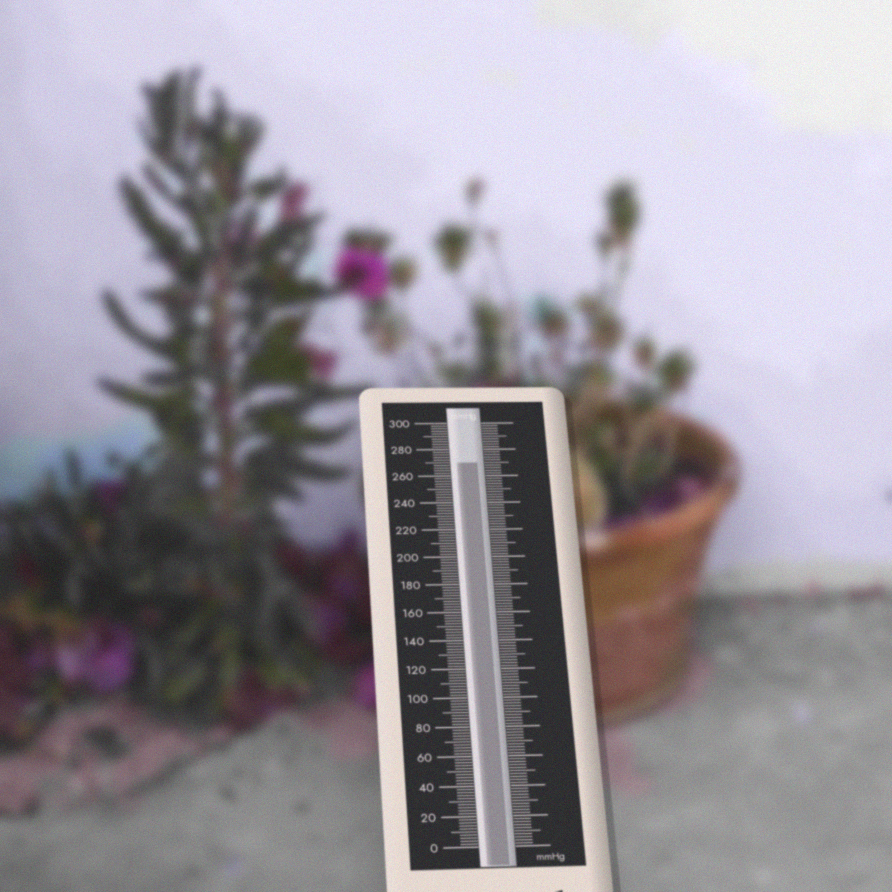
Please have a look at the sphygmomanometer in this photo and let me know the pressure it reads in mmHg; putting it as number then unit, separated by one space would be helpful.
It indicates 270 mmHg
